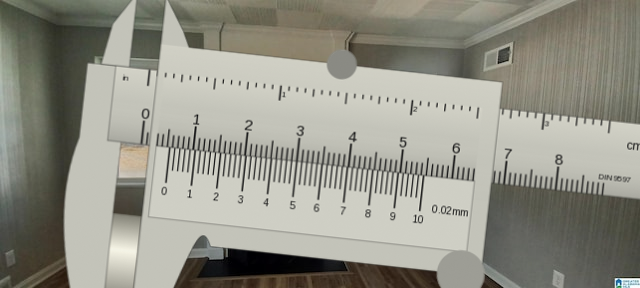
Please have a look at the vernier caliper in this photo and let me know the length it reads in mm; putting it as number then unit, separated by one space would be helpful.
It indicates 5.5 mm
